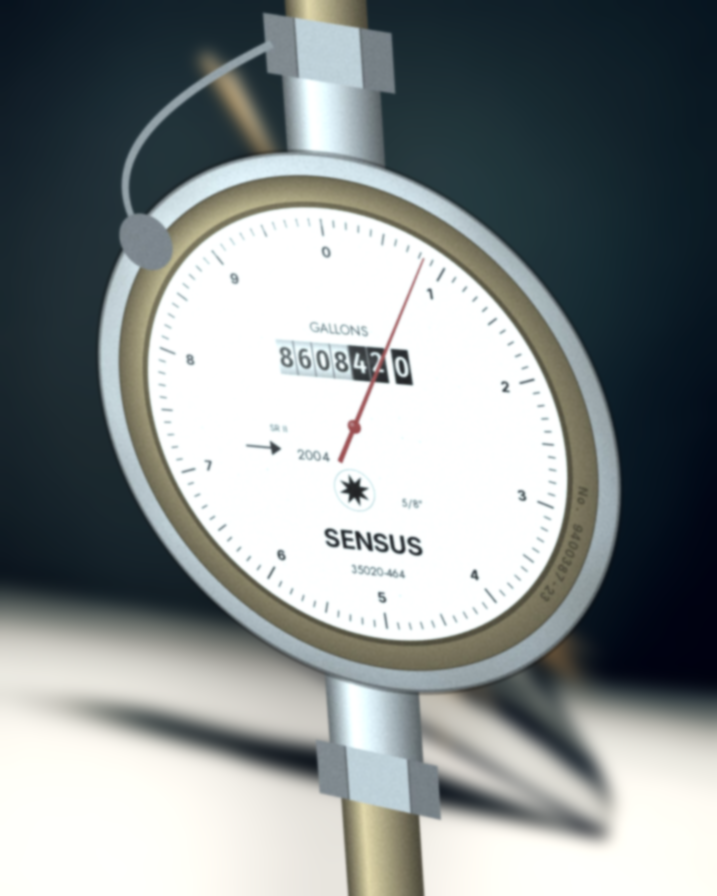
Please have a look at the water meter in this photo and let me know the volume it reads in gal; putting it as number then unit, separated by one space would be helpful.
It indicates 8608420.8 gal
